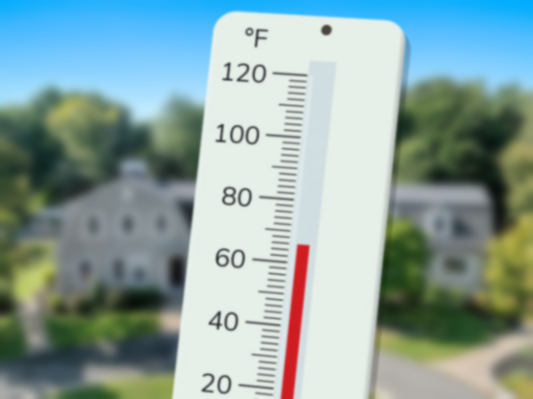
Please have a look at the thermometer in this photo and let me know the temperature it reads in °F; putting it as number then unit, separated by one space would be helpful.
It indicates 66 °F
